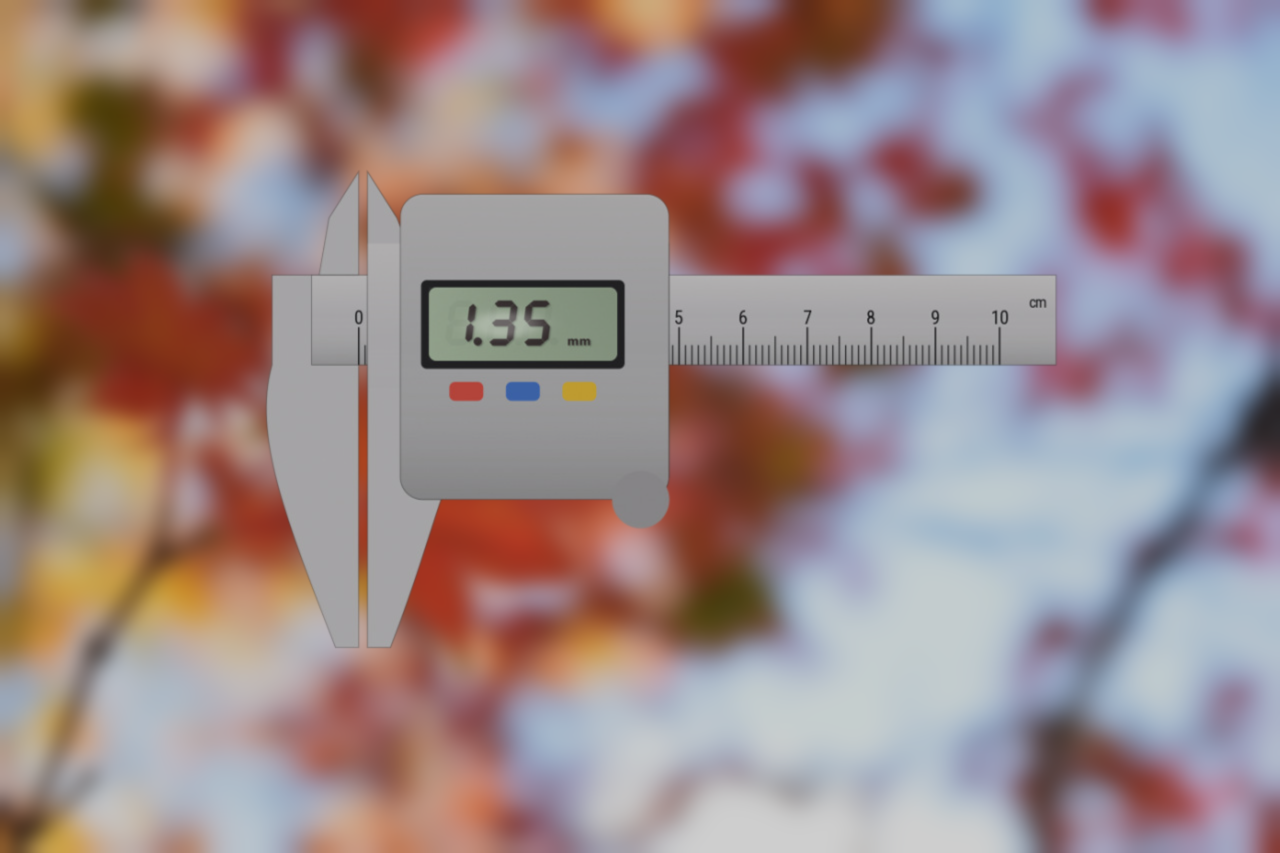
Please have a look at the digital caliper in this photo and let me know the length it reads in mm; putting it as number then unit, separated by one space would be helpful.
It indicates 1.35 mm
